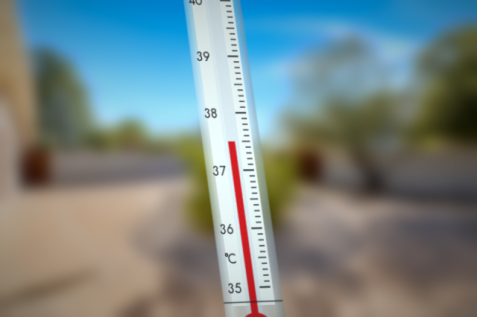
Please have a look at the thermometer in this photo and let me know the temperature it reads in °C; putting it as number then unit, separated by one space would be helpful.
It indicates 37.5 °C
